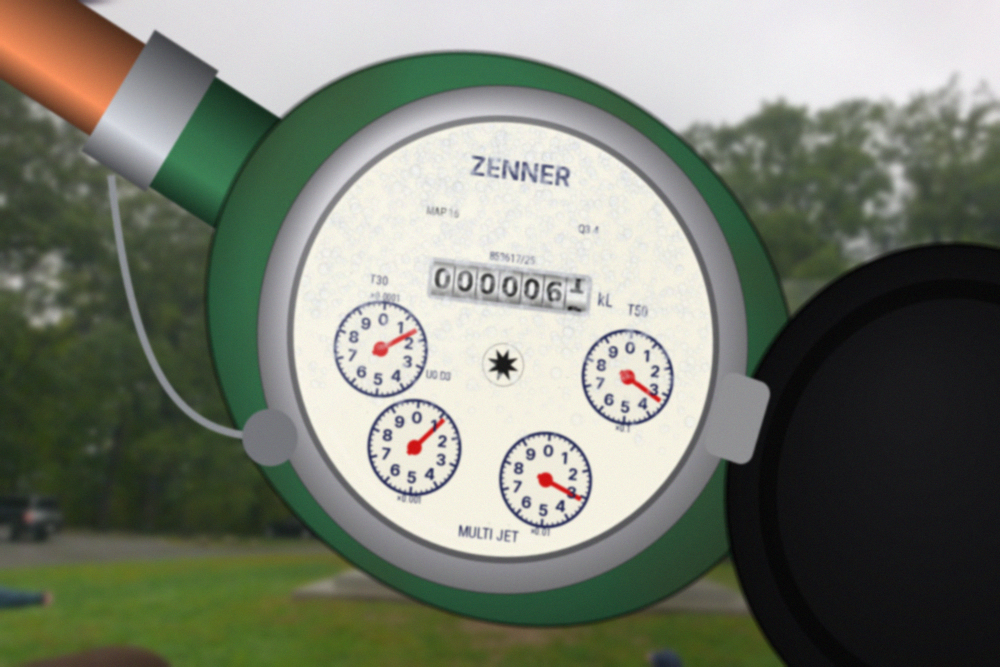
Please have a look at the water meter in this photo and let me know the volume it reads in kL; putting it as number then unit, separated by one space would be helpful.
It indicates 61.3311 kL
